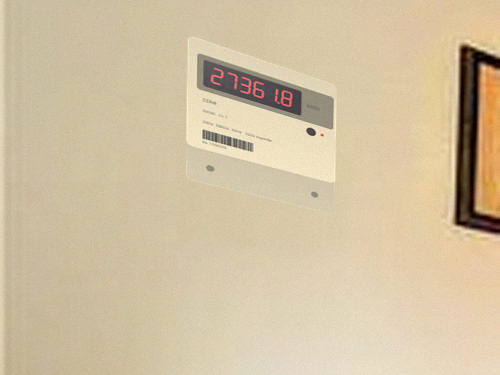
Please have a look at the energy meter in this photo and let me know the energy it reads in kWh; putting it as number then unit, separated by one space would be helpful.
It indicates 27361.8 kWh
